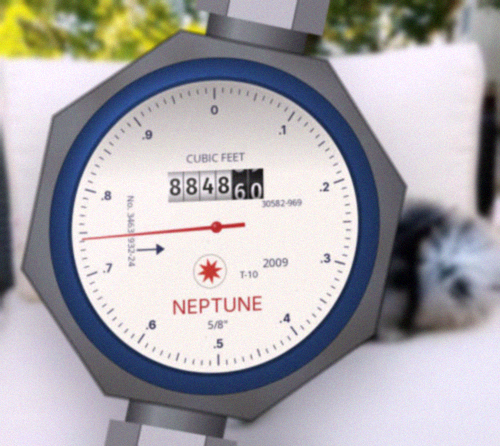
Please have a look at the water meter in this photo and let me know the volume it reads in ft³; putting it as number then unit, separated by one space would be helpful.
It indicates 884859.74 ft³
